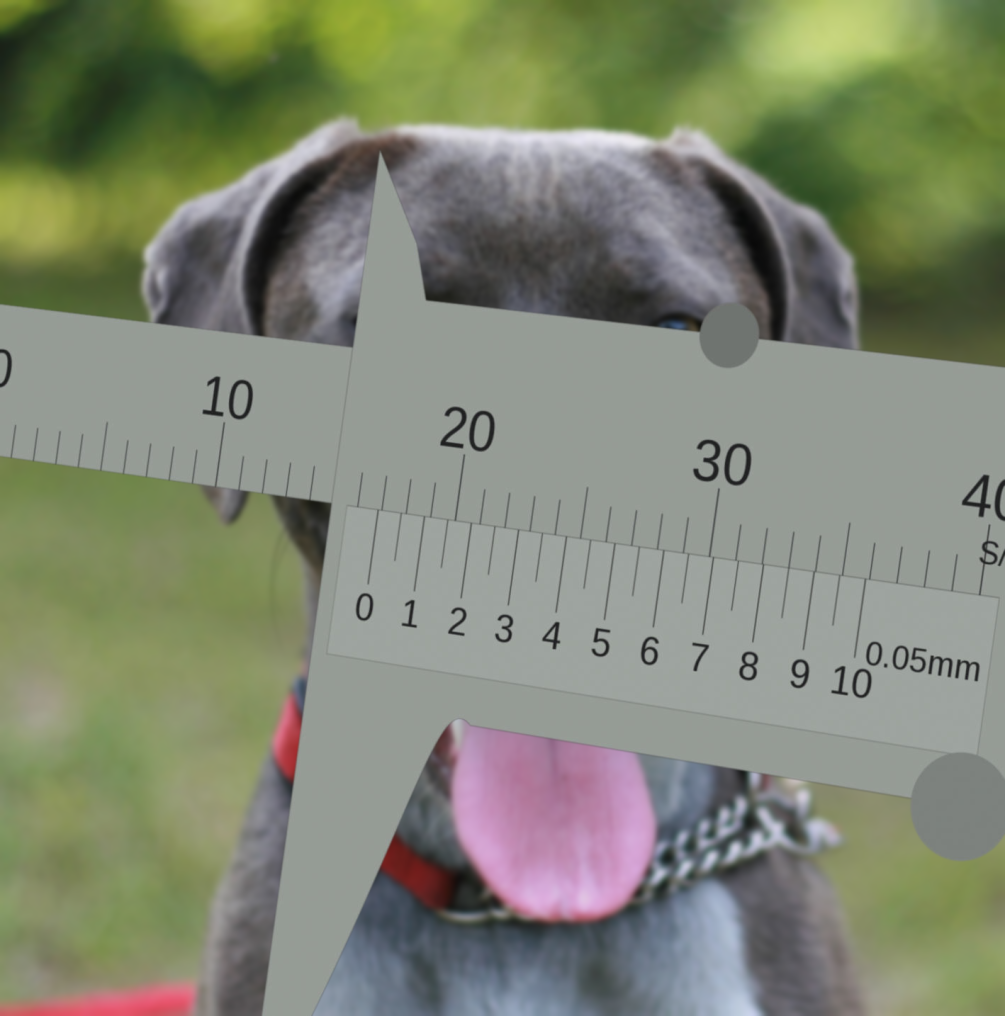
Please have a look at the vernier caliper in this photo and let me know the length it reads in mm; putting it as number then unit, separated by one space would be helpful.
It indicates 16.85 mm
